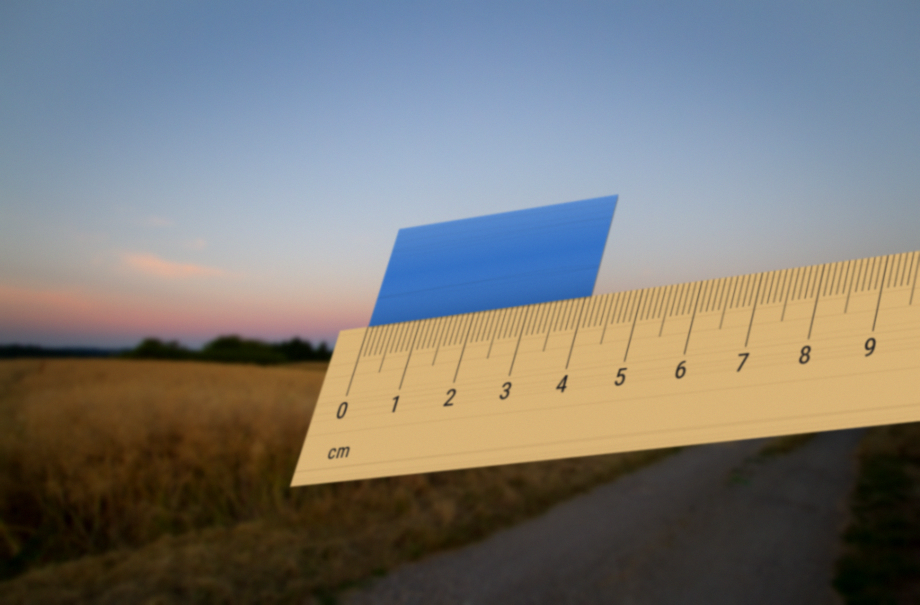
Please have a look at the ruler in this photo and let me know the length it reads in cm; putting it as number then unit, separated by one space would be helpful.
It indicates 4.1 cm
